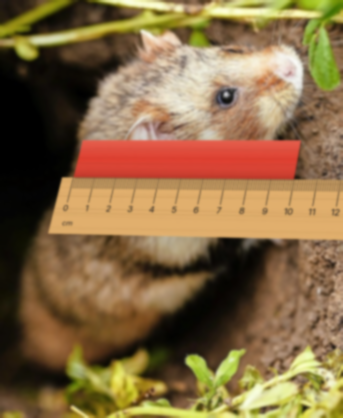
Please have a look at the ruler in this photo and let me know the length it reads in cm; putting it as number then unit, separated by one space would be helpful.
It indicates 10 cm
